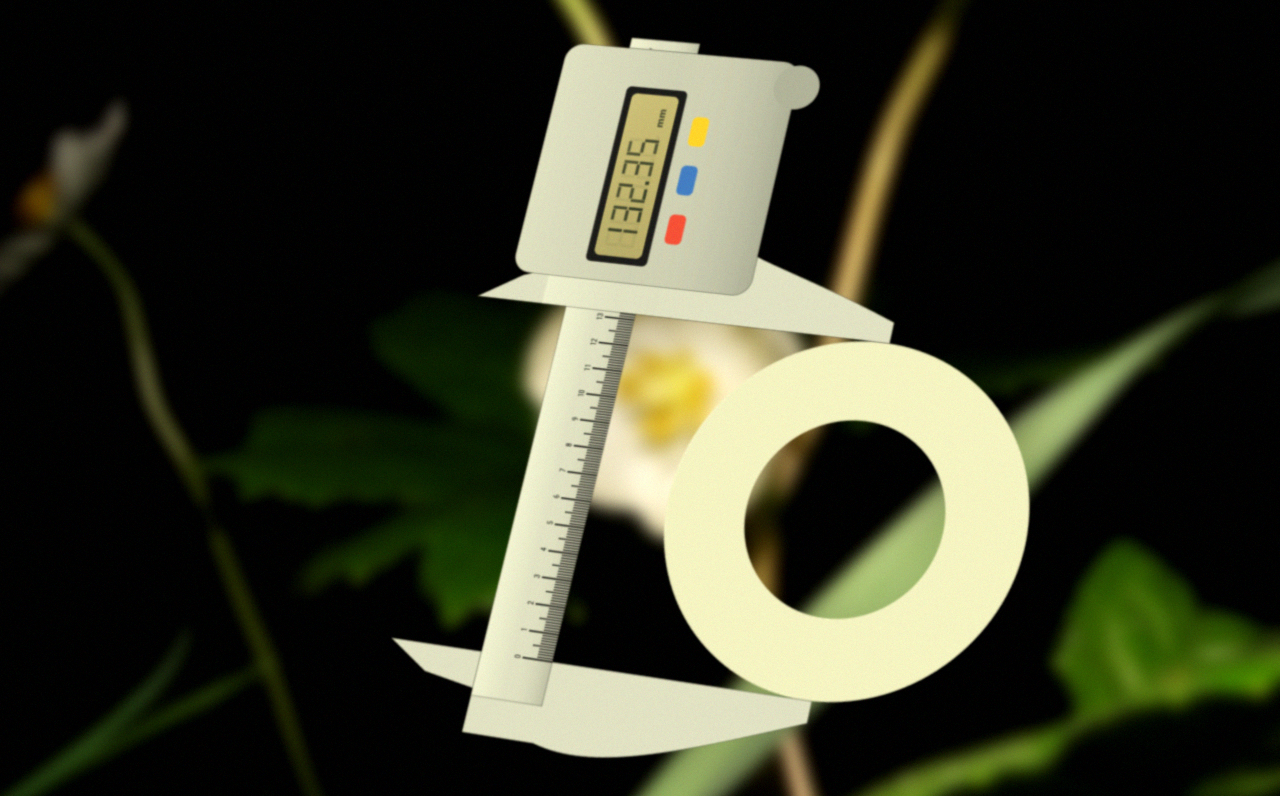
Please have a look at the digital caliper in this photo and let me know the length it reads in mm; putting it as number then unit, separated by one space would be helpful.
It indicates 132.35 mm
